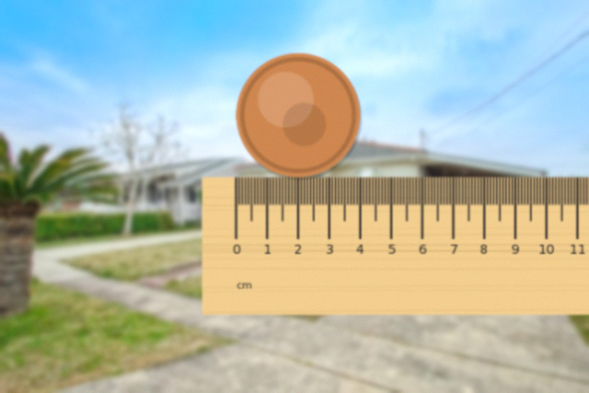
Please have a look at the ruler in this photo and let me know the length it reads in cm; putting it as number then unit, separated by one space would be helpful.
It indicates 4 cm
